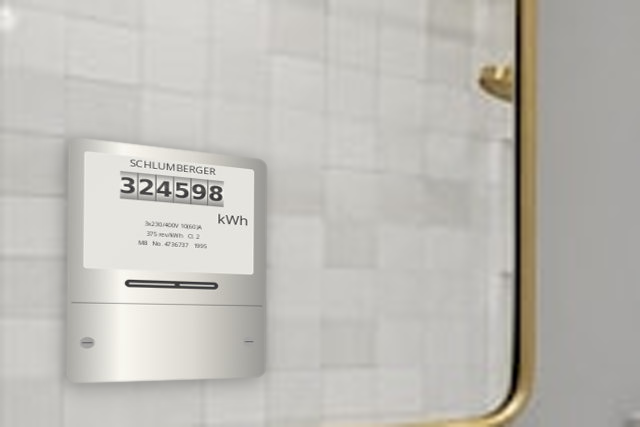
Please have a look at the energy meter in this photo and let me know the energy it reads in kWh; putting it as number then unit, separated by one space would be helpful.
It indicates 324598 kWh
